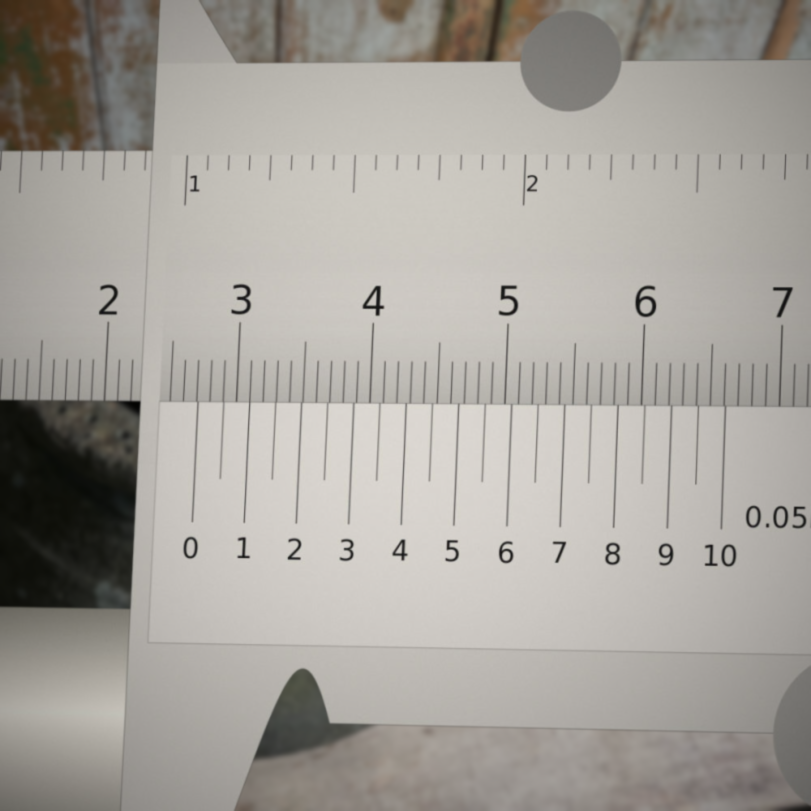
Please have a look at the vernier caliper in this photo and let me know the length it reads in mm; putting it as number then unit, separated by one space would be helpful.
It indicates 27.1 mm
